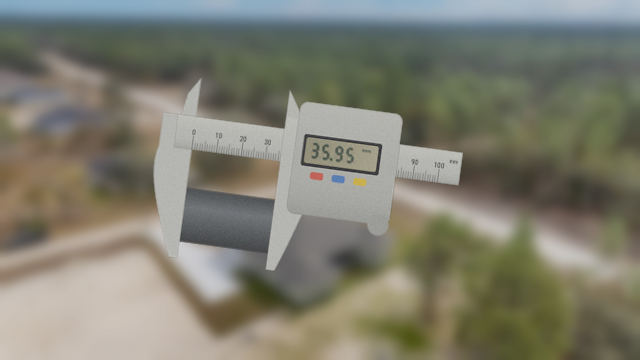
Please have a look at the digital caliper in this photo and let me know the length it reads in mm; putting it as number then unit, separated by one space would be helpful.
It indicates 35.95 mm
